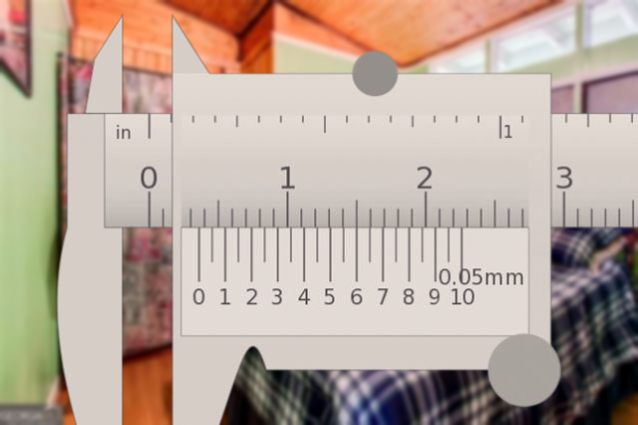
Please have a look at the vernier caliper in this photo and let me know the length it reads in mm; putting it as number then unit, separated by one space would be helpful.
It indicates 3.6 mm
